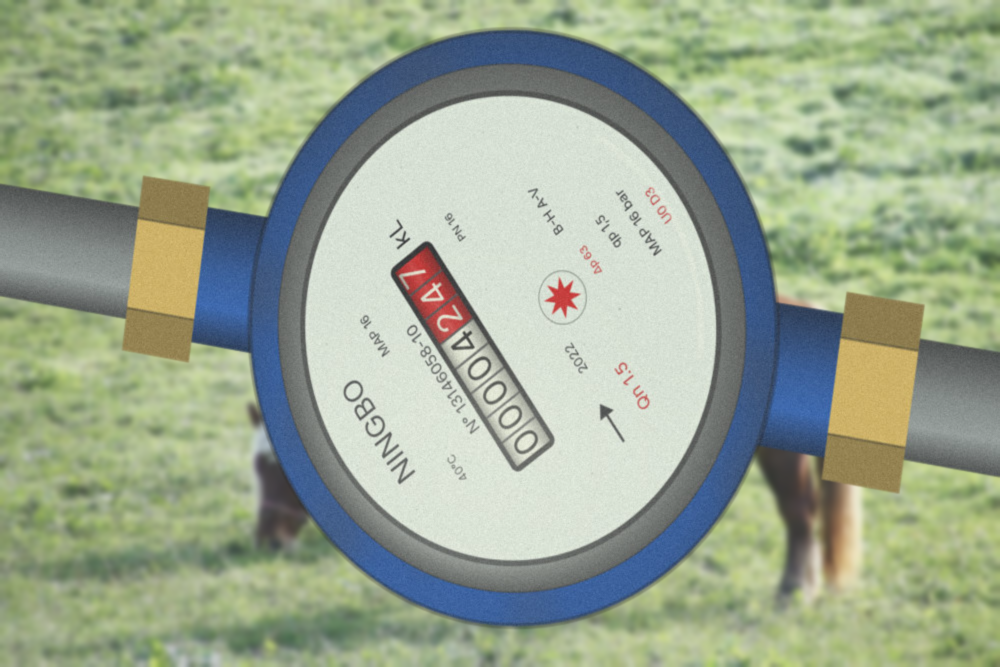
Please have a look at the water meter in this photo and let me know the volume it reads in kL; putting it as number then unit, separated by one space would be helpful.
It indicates 4.247 kL
